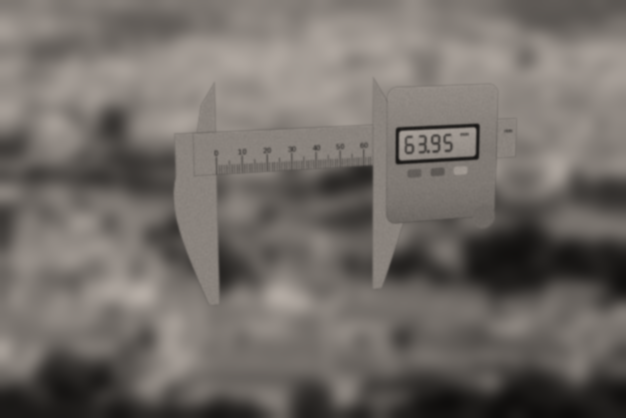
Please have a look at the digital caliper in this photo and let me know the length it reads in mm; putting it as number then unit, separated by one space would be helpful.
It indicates 63.95 mm
